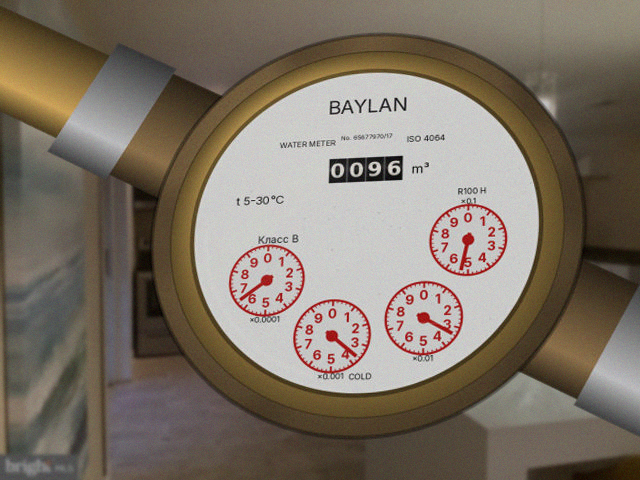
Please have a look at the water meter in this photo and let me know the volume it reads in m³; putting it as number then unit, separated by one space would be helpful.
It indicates 96.5336 m³
